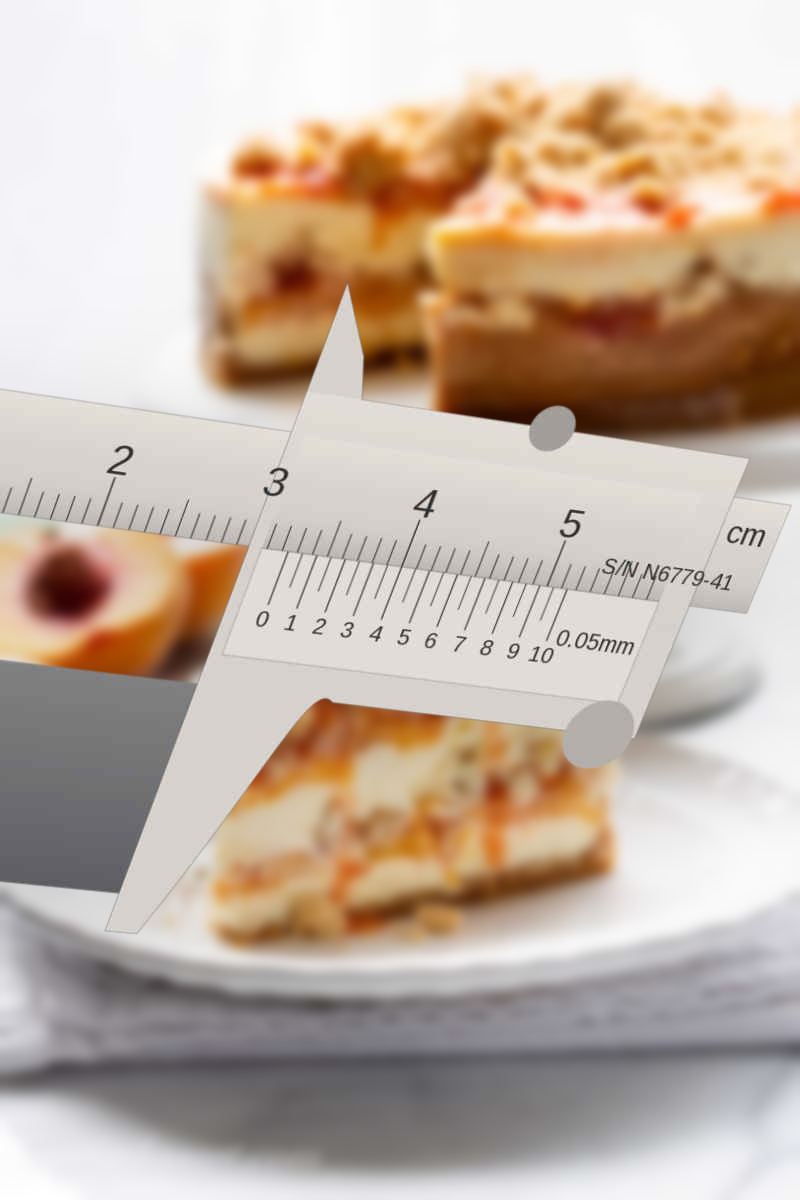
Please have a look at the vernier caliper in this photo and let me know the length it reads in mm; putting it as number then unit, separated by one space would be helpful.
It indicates 32.4 mm
